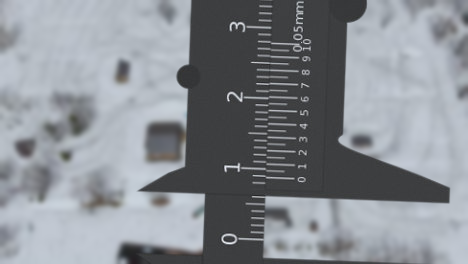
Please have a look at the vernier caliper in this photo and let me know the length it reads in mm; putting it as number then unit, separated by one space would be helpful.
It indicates 8.8 mm
